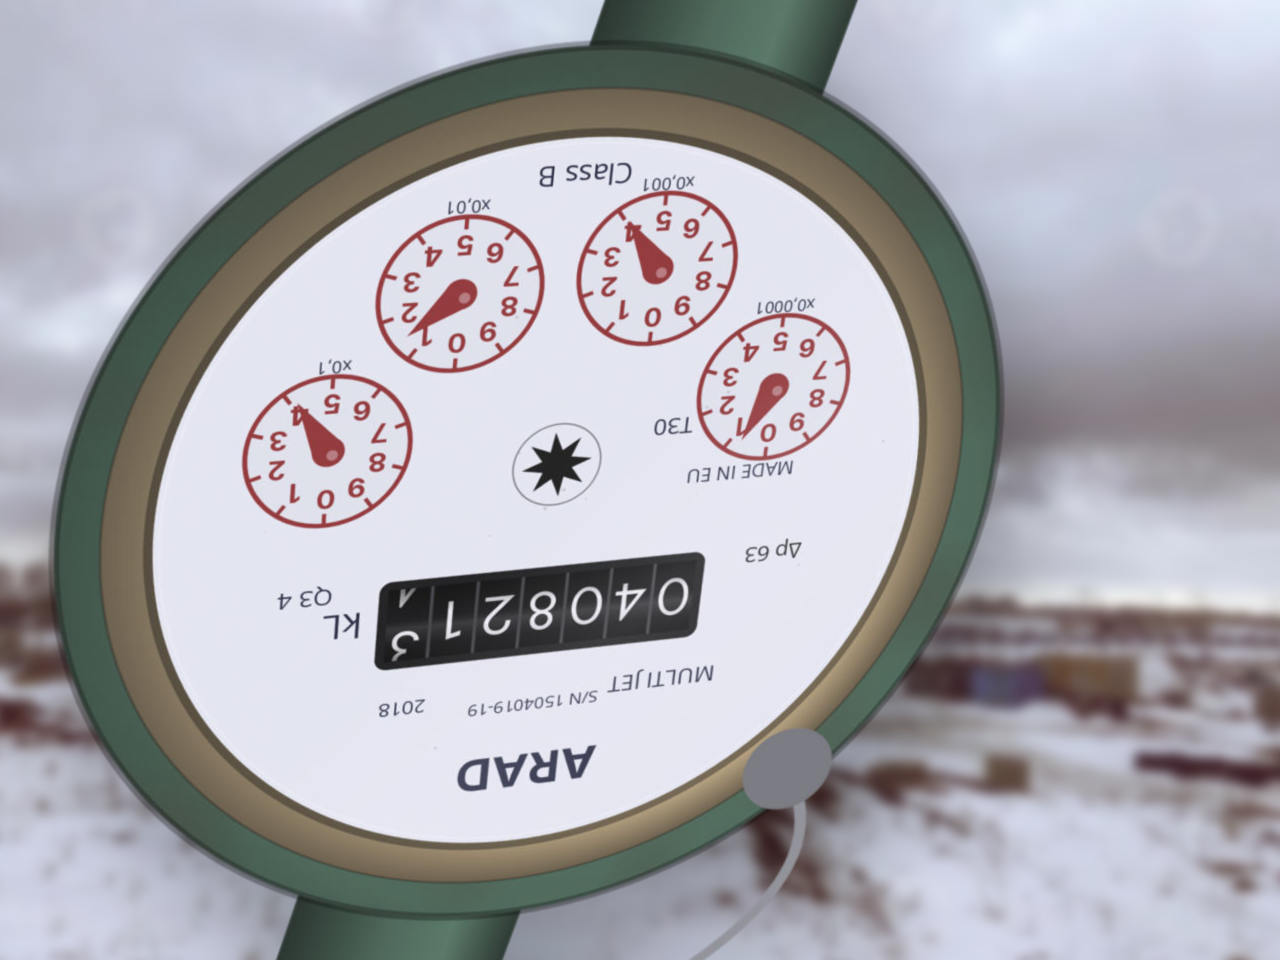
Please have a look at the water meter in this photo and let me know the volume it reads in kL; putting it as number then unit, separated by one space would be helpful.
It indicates 408213.4140 kL
